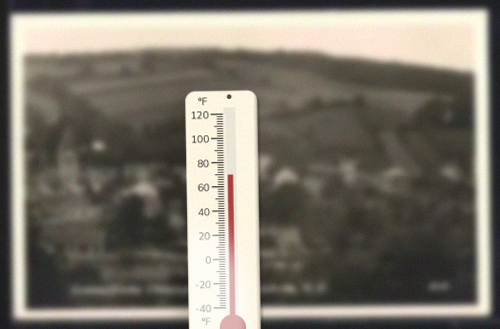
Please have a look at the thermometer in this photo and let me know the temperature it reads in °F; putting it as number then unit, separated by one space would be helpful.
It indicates 70 °F
